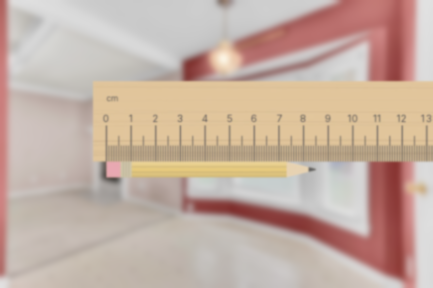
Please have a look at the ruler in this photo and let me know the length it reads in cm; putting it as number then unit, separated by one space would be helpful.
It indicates 8.5 cm
